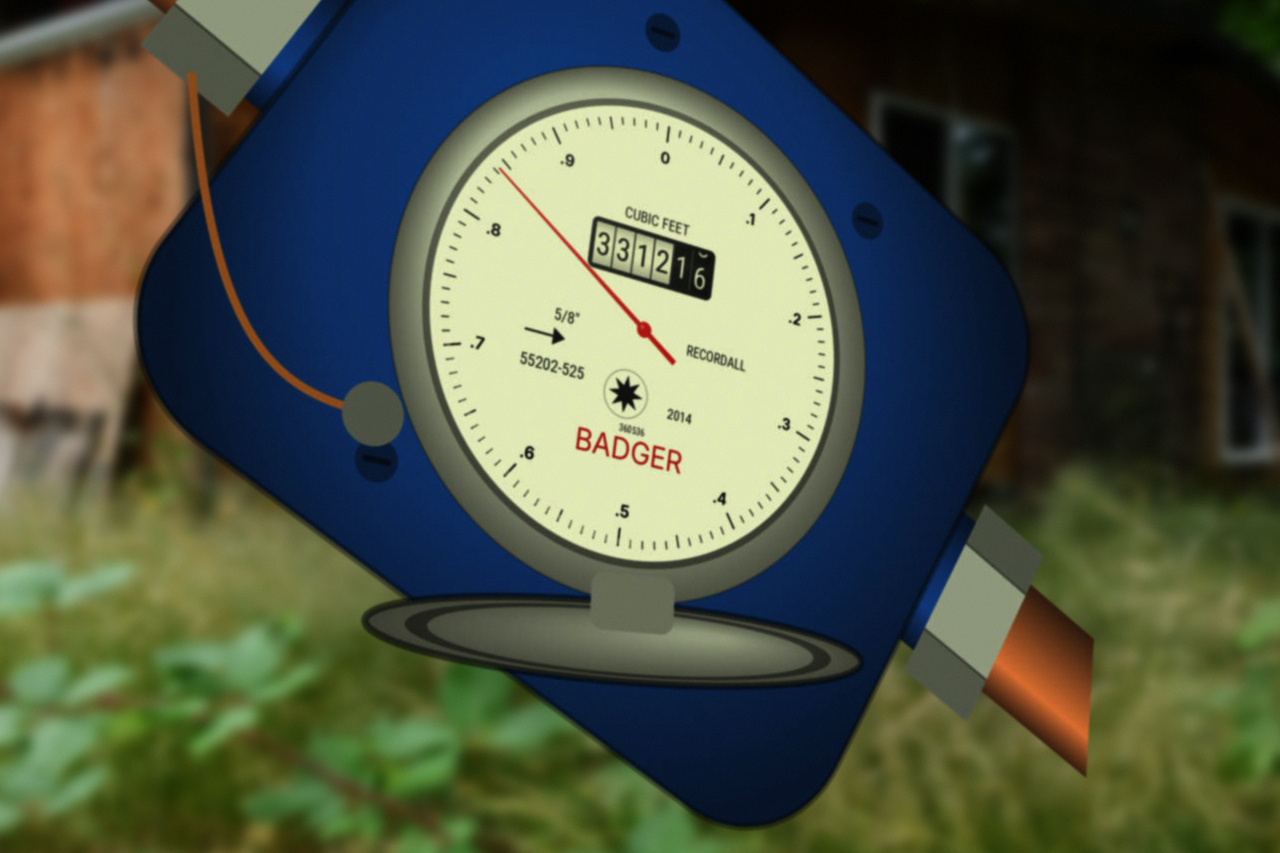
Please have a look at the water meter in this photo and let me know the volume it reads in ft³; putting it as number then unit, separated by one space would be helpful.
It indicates 331215.84 ft³
